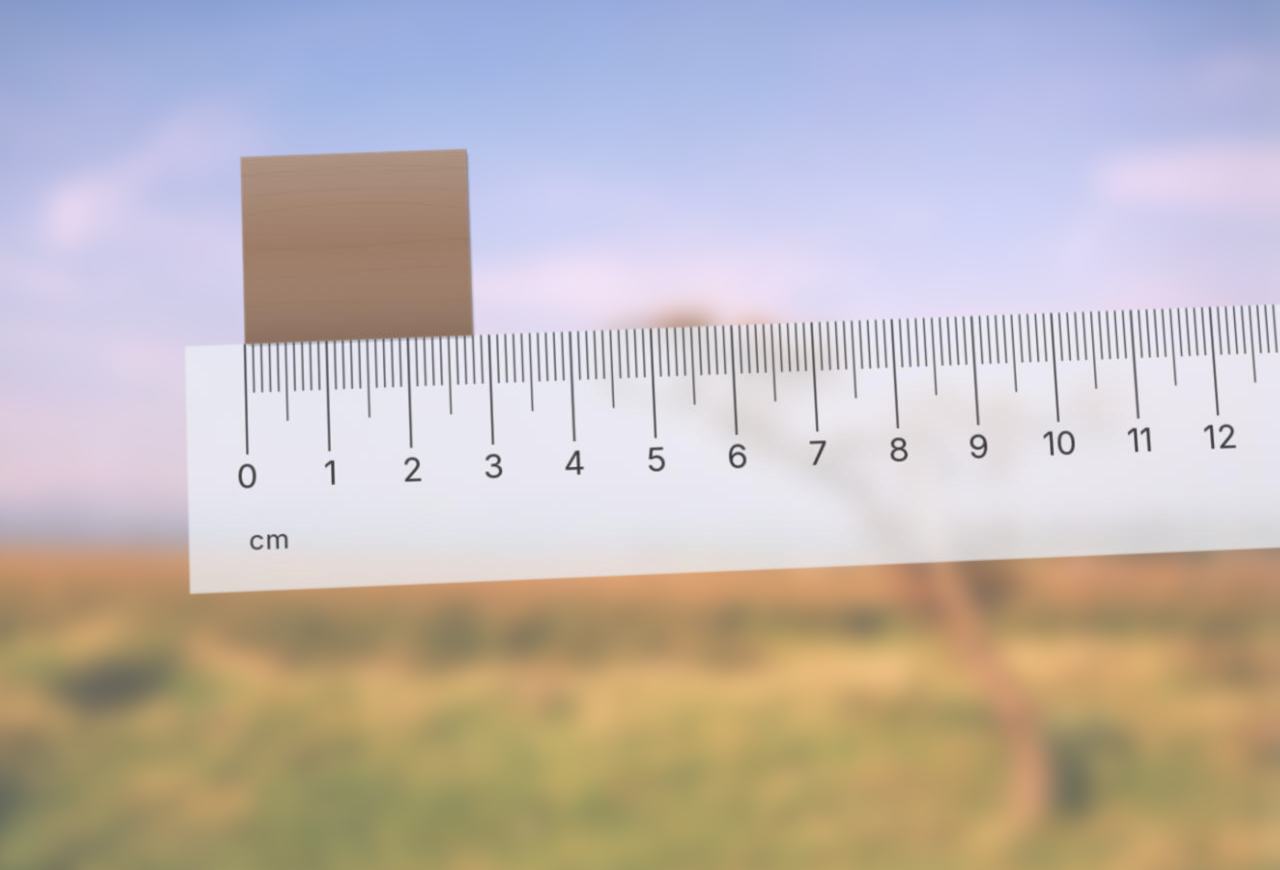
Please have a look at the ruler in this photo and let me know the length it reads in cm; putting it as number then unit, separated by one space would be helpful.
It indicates 2.8 cm
